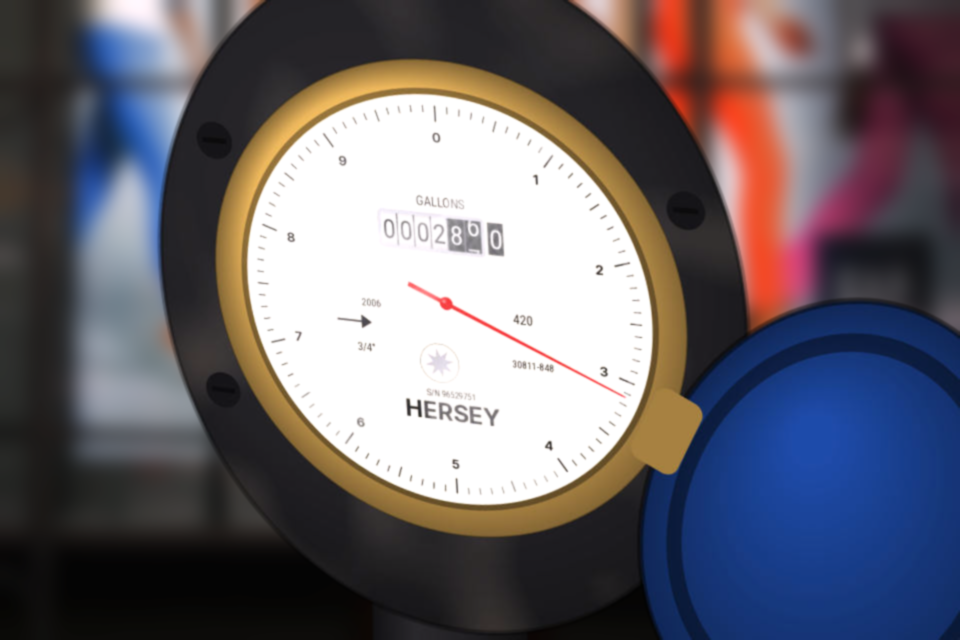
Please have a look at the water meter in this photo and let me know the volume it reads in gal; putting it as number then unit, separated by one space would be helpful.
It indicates 2863.1 gal
